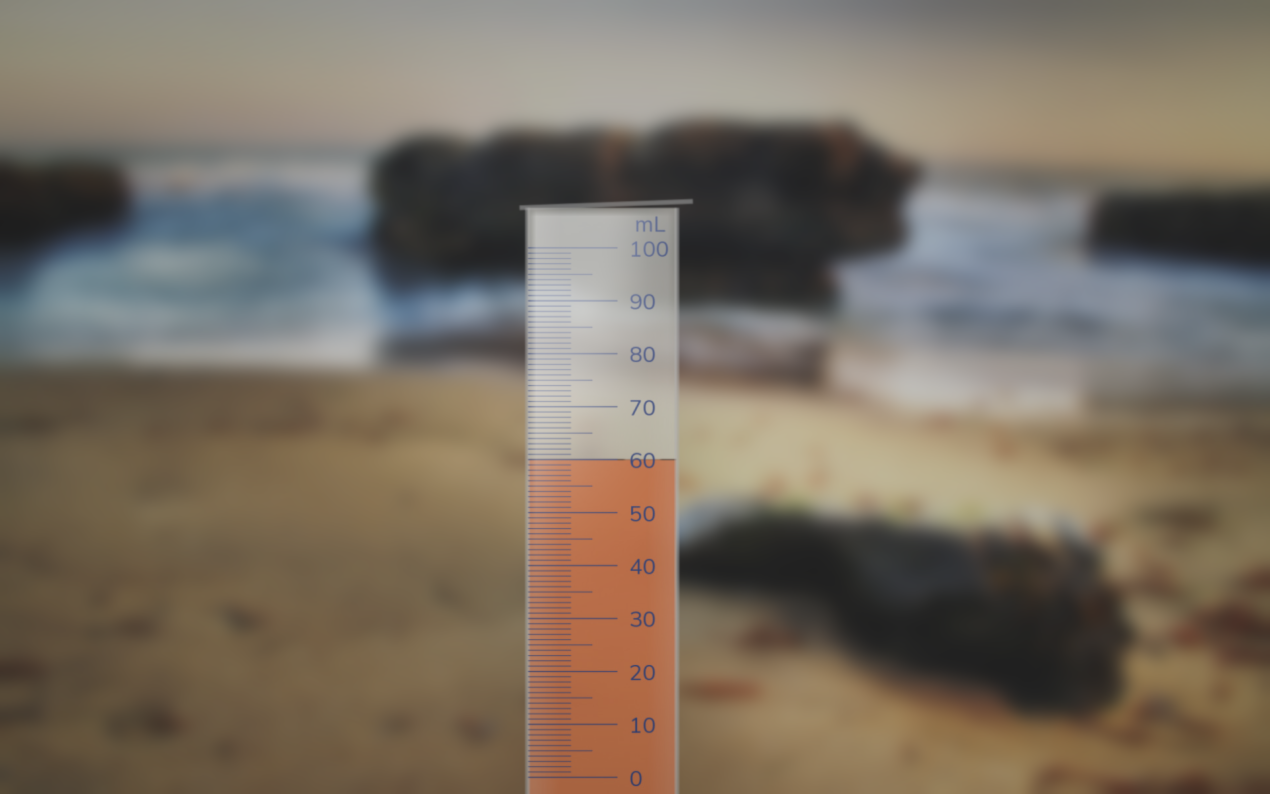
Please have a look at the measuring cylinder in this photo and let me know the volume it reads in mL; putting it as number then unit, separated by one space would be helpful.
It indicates 60 mL
